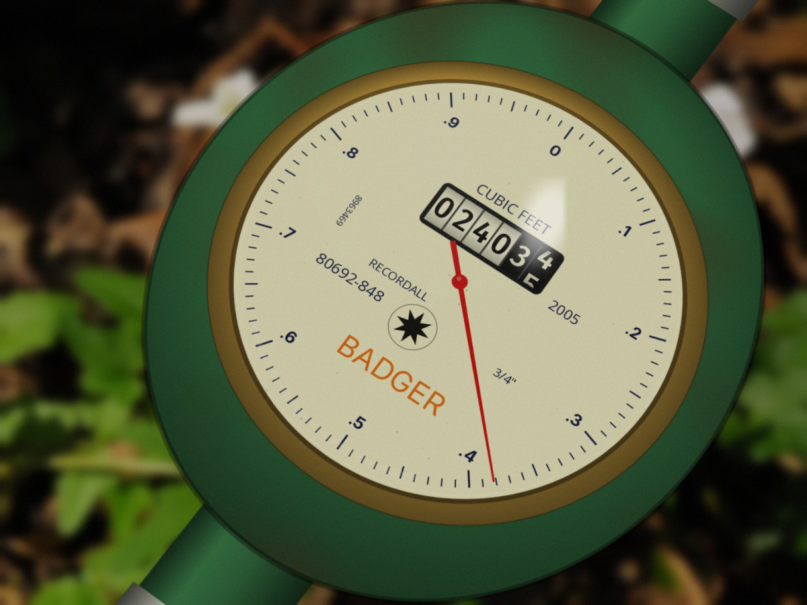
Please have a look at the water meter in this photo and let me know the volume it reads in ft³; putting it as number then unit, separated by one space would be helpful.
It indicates 24034.38 ft³
